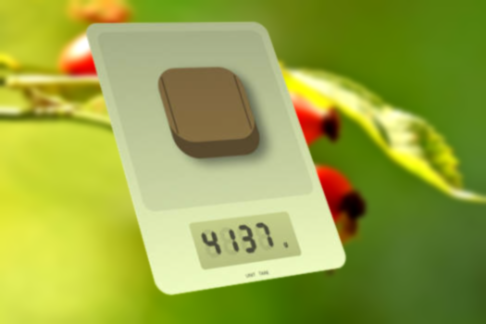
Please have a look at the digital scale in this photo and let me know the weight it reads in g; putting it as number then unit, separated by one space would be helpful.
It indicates 4137 g
